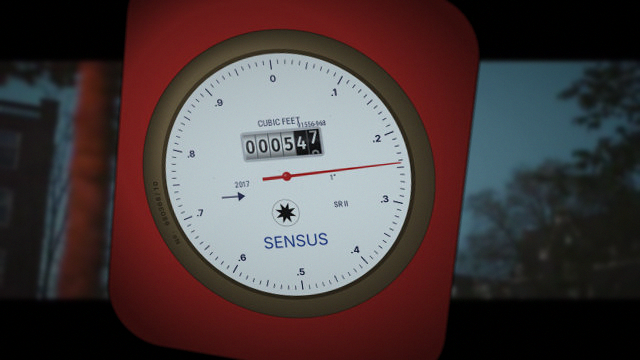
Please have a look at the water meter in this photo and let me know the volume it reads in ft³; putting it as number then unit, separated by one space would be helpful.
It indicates 547.24 ft³
